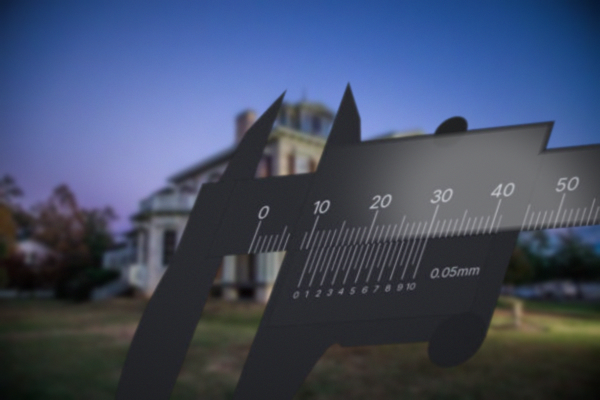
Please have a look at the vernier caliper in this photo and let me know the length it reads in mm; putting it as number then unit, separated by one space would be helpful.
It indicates 11.0 mm
